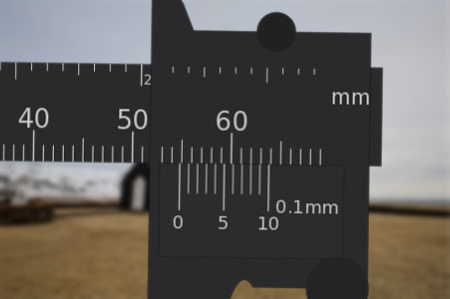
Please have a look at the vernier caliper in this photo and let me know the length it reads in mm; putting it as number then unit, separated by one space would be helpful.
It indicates 54.8 mm
